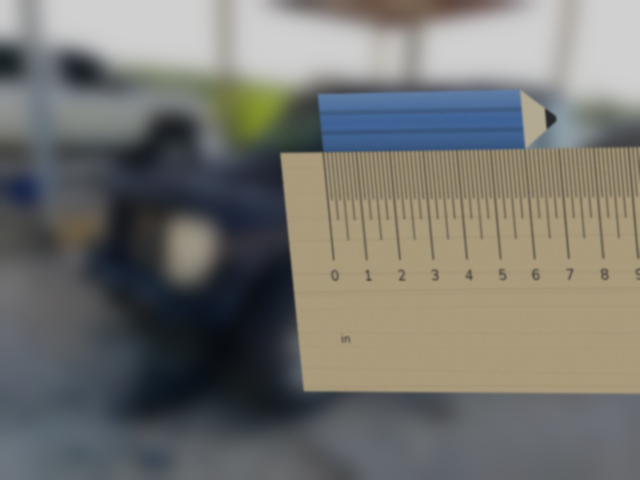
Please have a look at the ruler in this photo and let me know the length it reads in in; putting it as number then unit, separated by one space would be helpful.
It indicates 7 in
